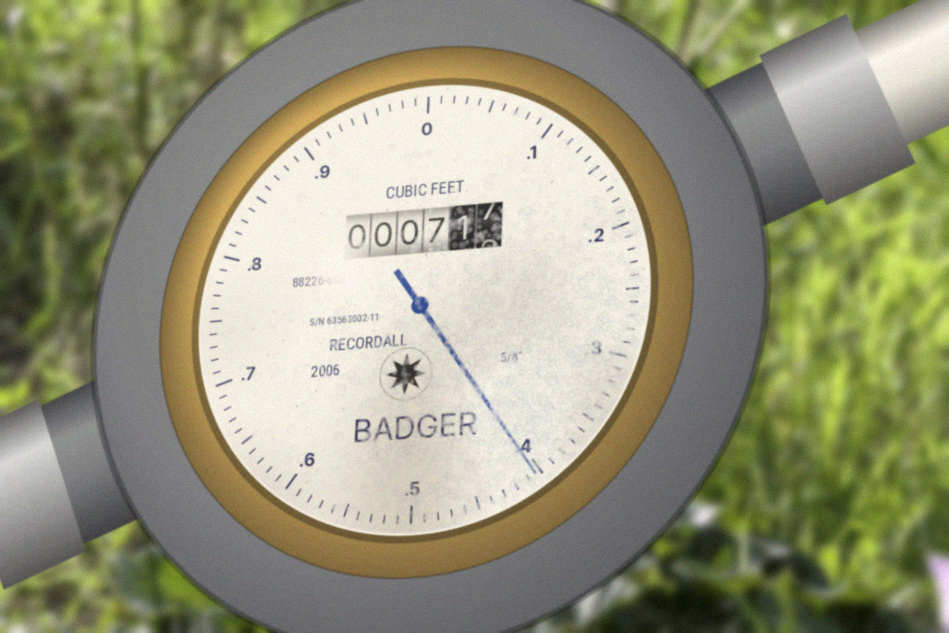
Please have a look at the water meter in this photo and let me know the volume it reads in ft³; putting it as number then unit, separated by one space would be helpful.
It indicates 717.40 ft³
